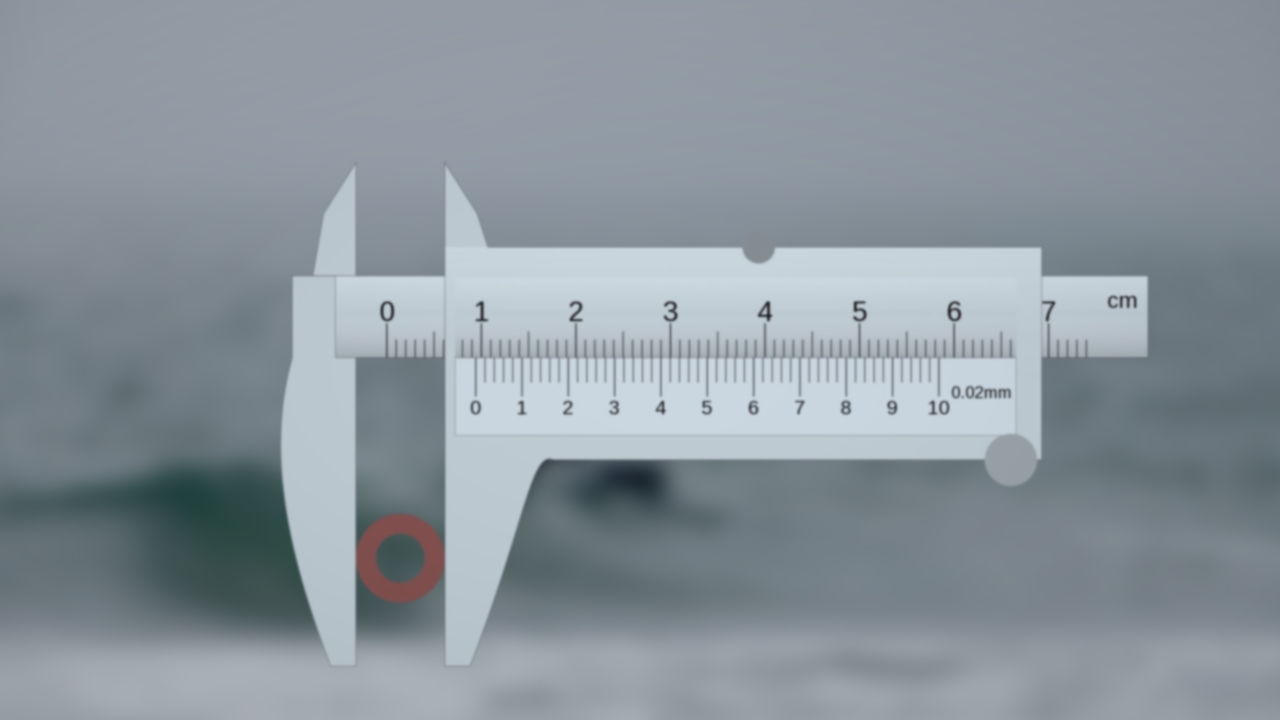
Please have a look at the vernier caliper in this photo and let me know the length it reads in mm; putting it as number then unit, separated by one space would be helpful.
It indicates 9.4 mm
